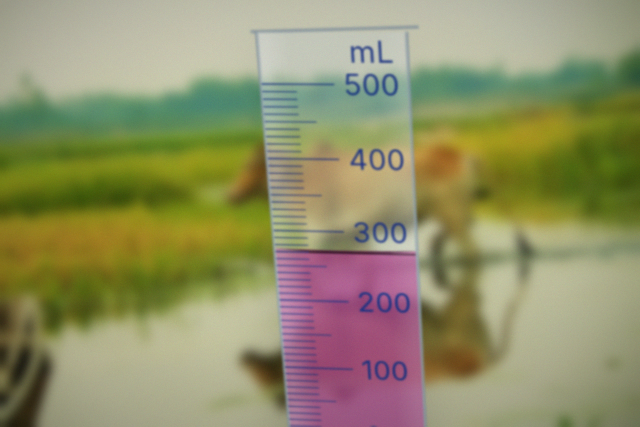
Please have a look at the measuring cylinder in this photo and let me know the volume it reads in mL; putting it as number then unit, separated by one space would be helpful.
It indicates 270 mL
